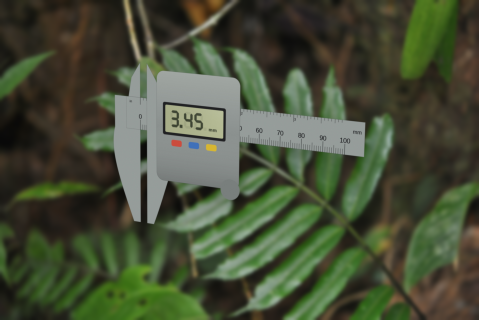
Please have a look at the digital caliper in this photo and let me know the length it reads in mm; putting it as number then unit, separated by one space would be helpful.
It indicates 3.45 mm
